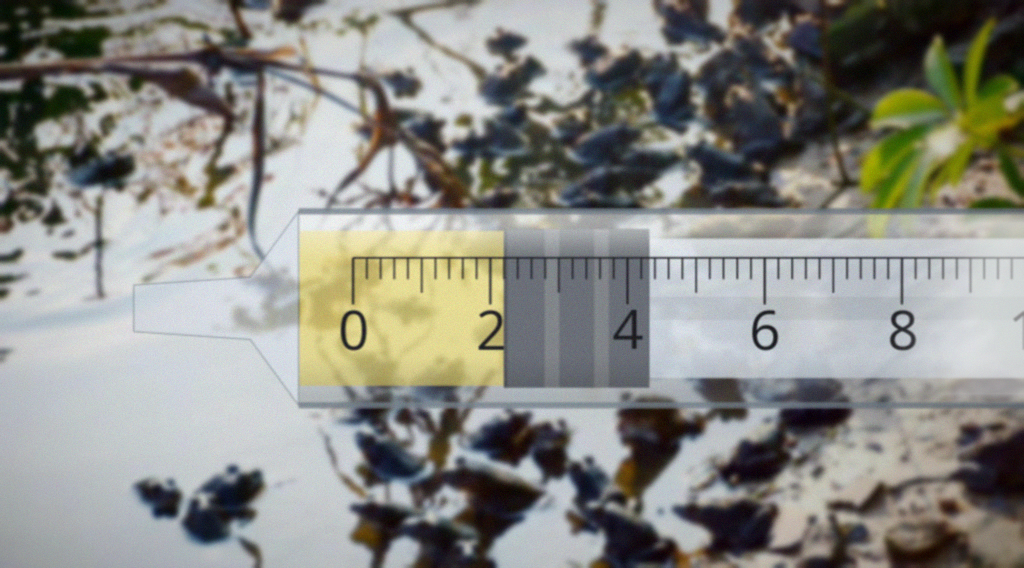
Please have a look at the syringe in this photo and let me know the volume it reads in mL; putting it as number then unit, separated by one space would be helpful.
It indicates 2.2 mL
